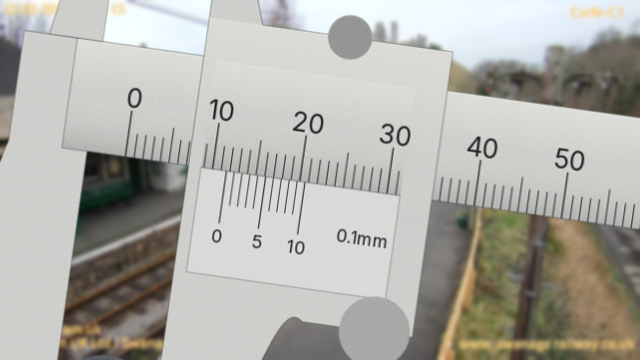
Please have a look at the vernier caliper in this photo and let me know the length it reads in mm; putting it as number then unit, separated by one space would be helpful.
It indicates 11.6 mm
